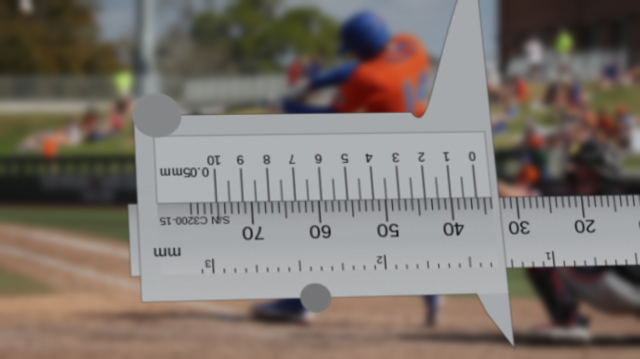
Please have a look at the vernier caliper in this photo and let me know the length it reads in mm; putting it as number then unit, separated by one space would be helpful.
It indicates 36.2 mm
